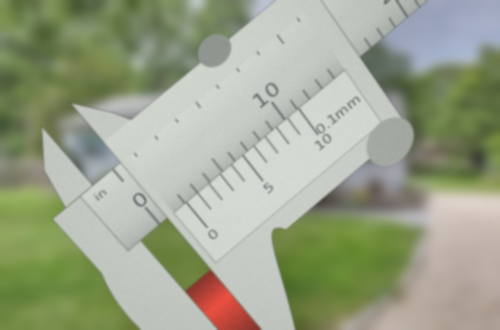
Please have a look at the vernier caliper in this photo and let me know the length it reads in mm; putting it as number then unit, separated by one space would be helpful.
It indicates 2.1 mm
